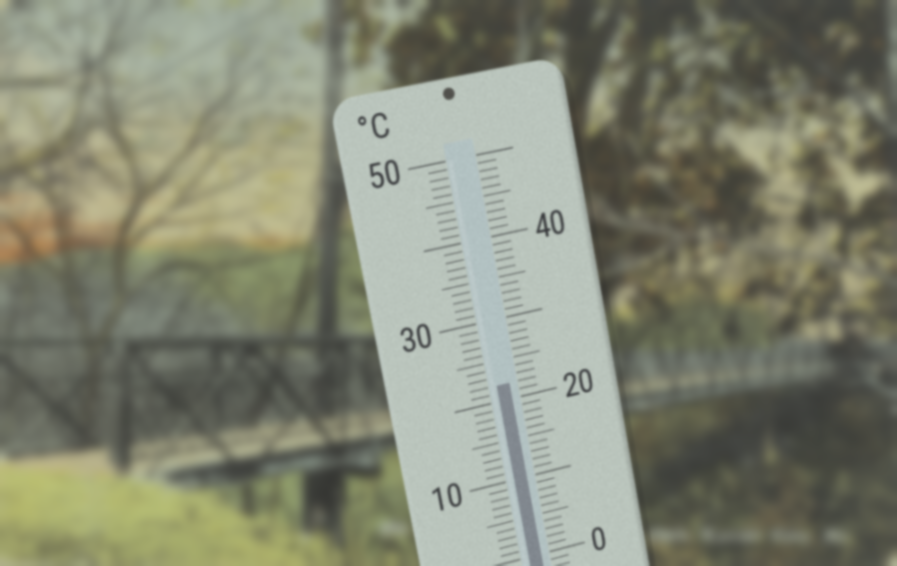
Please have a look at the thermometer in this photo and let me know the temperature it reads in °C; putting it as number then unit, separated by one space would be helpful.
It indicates 22 °C
